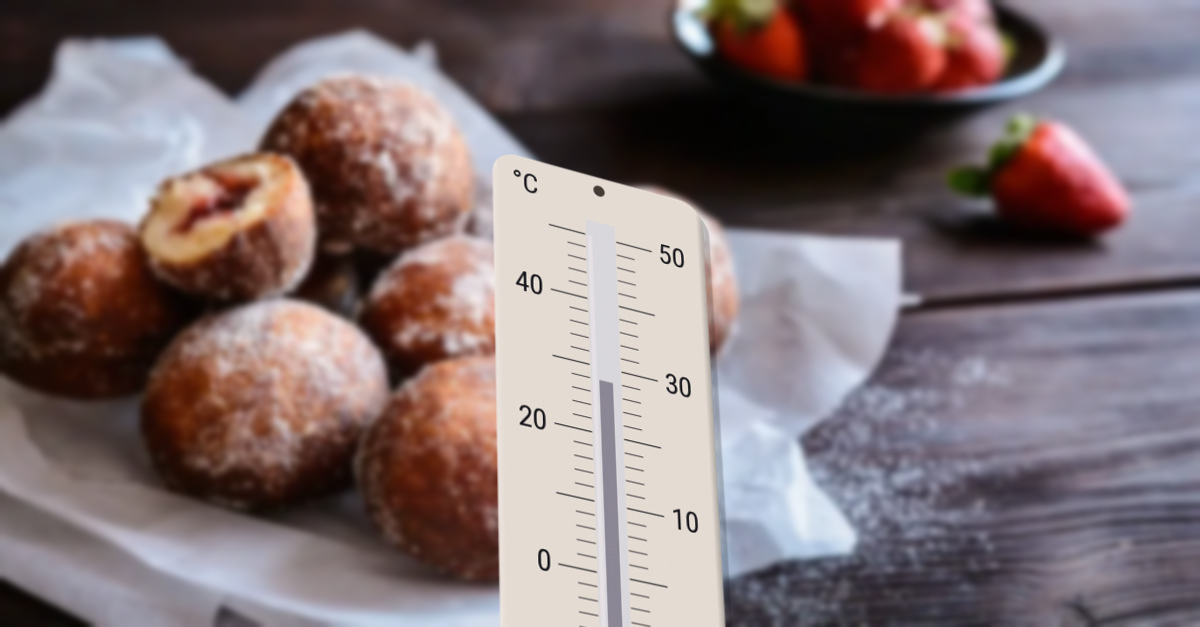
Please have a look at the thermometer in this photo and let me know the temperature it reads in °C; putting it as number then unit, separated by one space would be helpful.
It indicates 28 °C
